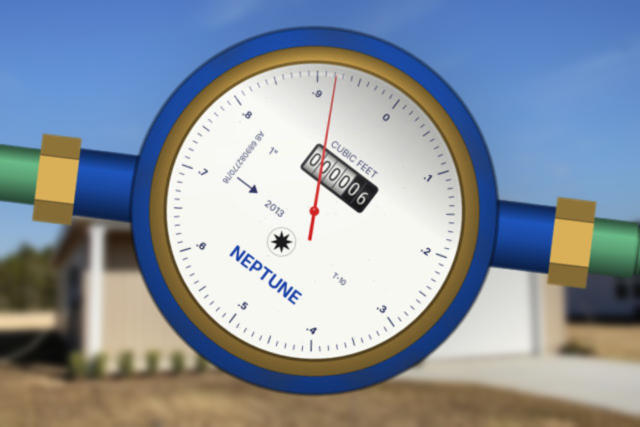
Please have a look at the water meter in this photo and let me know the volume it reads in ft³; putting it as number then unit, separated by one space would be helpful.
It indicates 5.92 ft³
